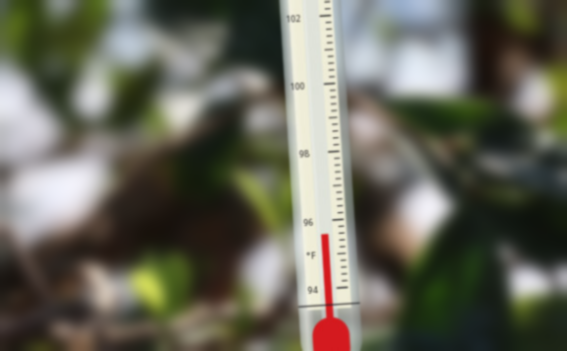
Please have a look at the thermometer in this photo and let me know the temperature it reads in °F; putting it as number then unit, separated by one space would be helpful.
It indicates 95.6 °F
